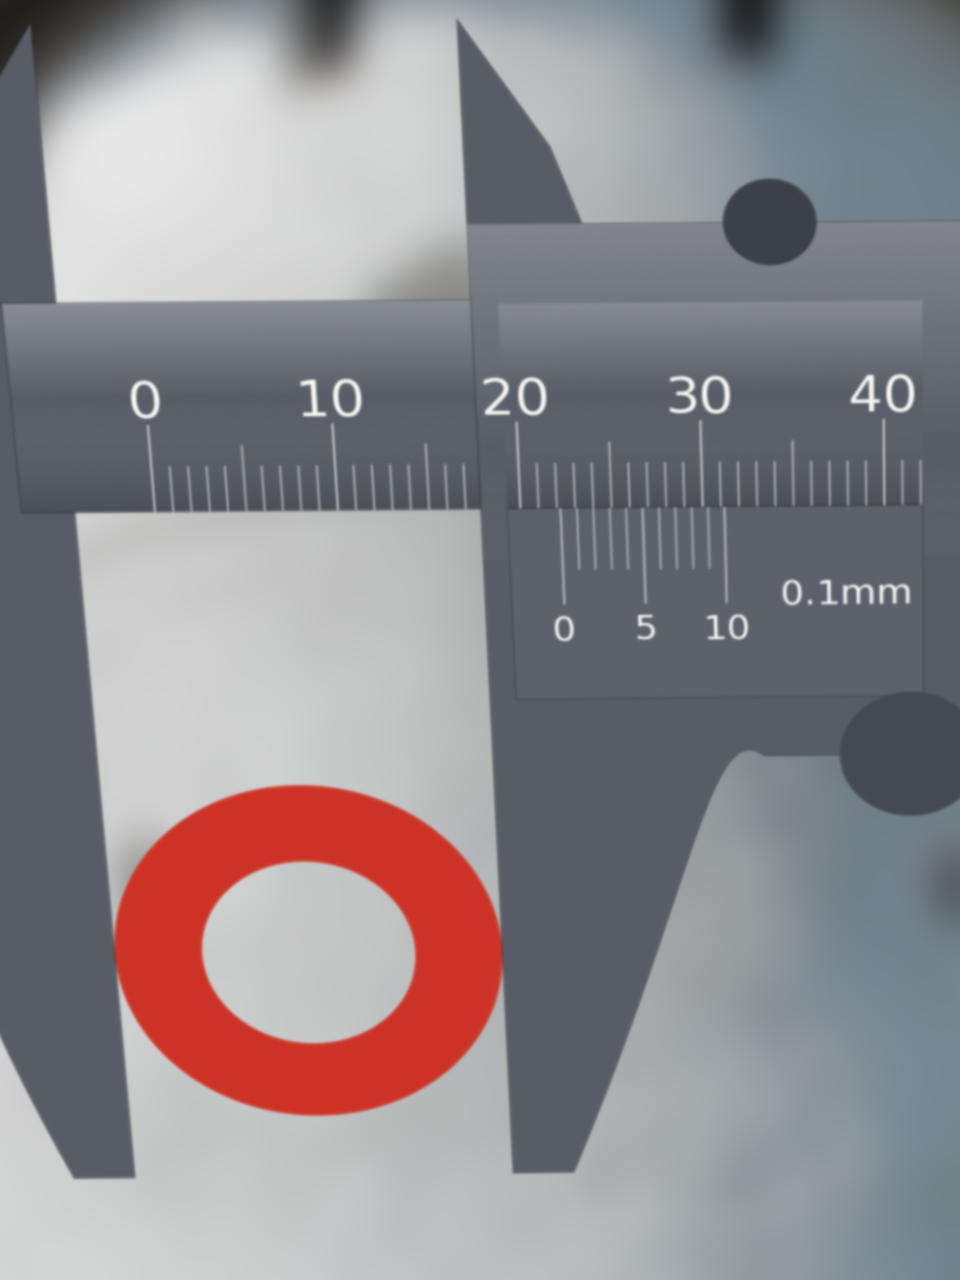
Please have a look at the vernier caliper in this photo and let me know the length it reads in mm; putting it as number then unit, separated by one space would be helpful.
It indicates 22.2 mm
